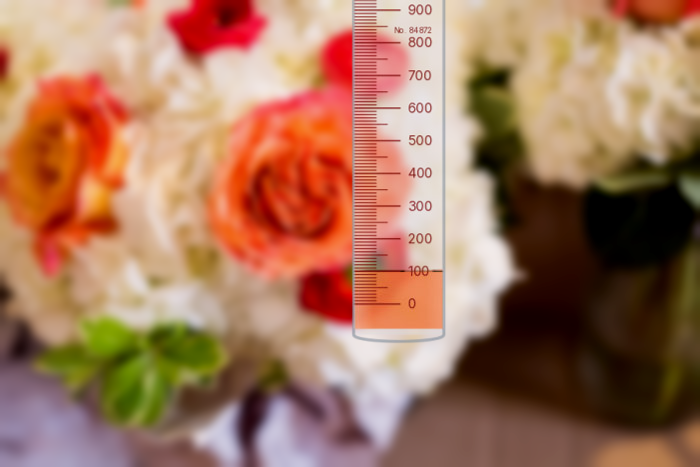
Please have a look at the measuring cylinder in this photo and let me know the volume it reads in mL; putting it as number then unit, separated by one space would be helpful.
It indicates 100 mL
